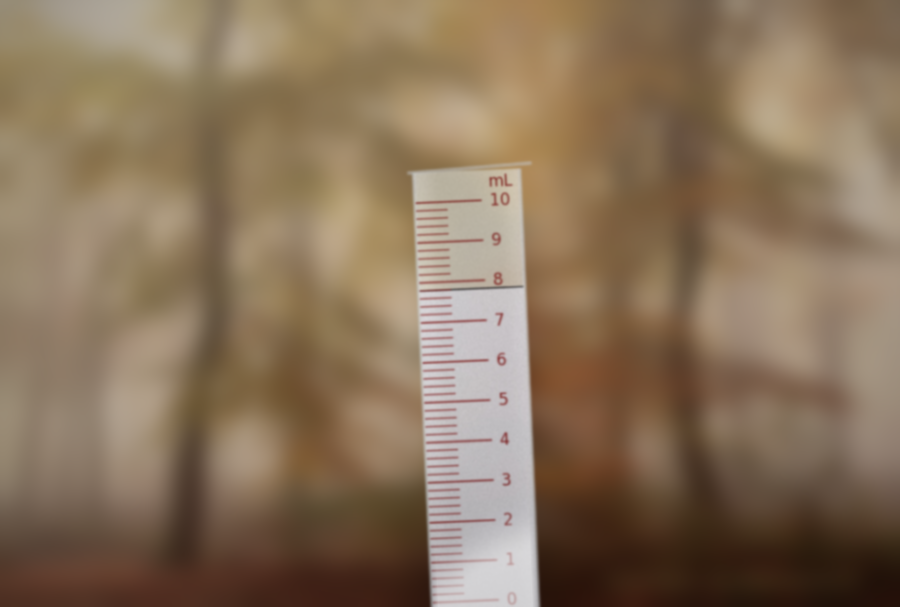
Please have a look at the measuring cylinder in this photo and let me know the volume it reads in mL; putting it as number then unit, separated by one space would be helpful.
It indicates 7.8 mL
